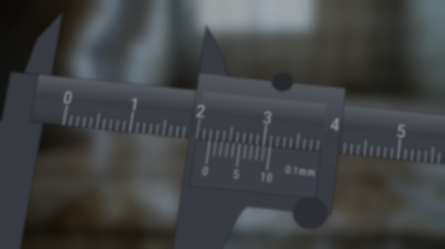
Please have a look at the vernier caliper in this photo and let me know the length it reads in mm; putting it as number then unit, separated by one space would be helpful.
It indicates 22.0 mm
